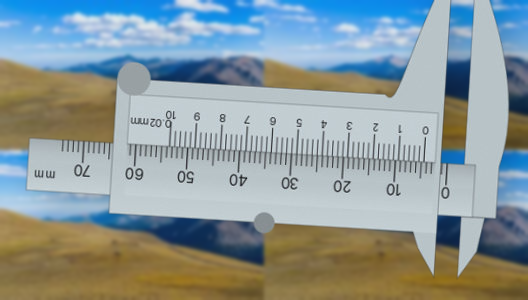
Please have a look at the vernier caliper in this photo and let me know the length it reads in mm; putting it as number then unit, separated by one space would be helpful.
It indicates 4.5 mm
